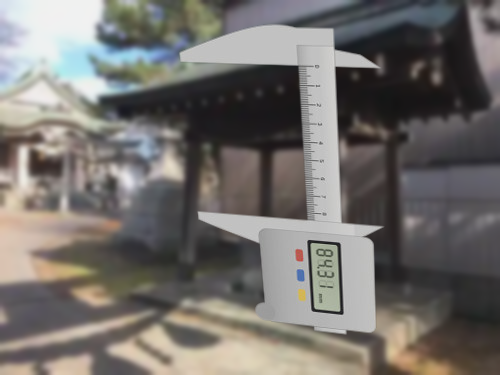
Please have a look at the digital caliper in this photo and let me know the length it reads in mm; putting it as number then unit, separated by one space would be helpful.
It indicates 84.31 mm
